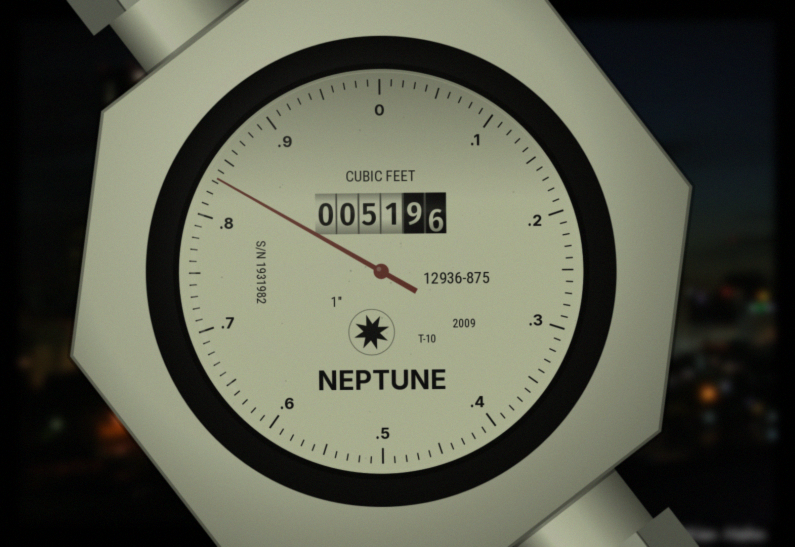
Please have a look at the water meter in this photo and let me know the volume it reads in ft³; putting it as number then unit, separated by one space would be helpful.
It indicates 5195.83 ft³
